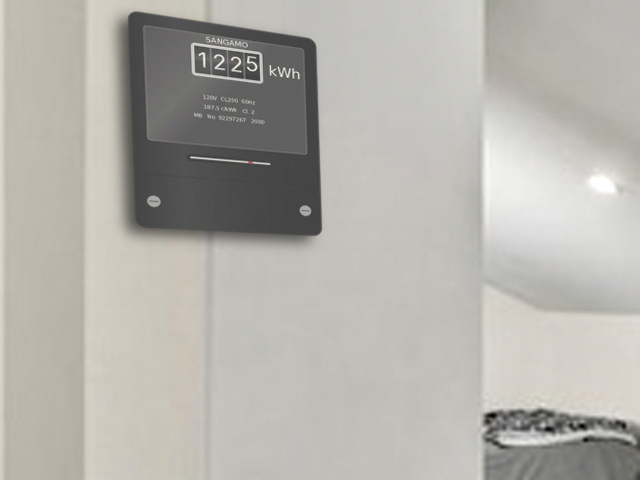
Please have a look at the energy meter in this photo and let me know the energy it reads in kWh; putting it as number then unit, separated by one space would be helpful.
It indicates 1225 kWh
